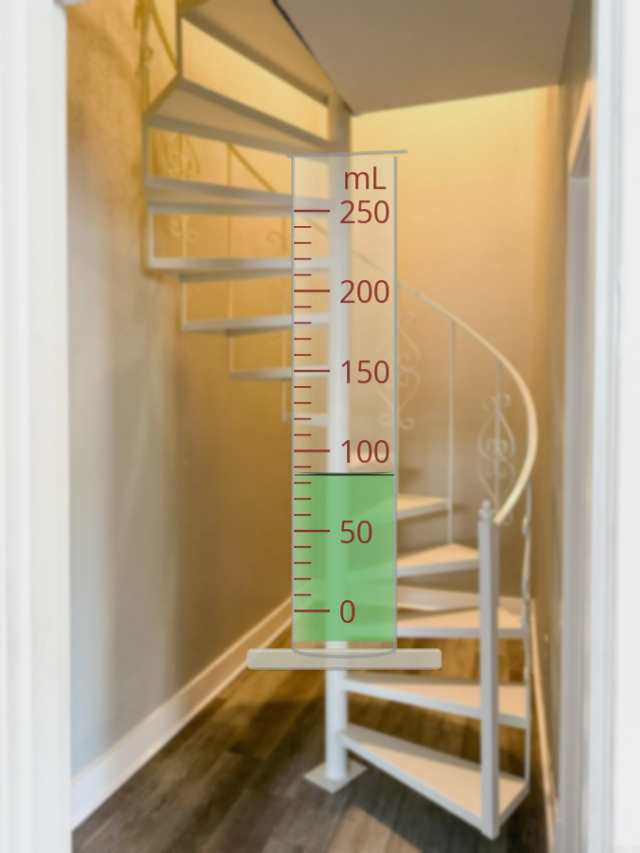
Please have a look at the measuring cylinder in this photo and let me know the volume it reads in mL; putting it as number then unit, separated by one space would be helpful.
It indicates 85 mL
